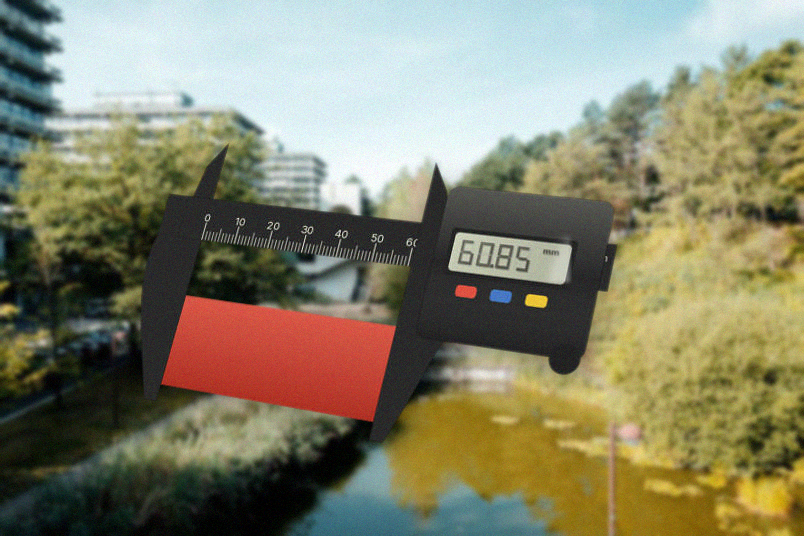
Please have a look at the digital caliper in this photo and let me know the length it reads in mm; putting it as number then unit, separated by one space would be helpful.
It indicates 60.85 mm
